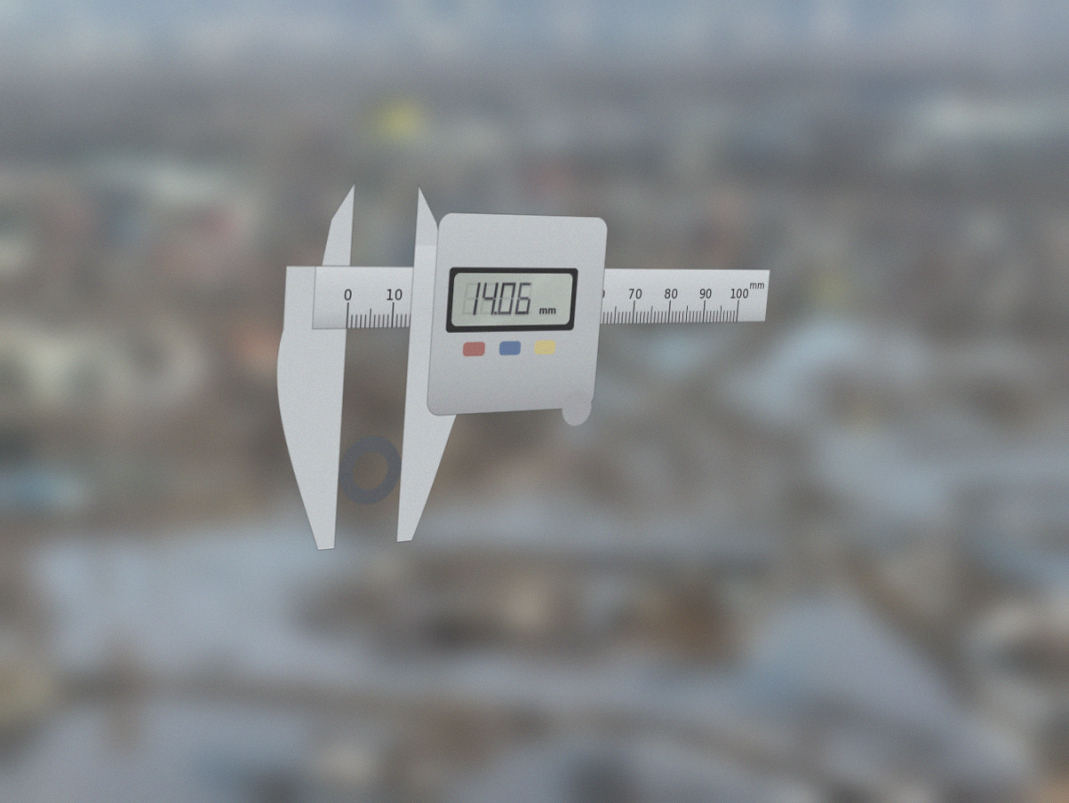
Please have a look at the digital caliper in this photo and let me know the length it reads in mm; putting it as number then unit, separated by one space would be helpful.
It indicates 14.06 mm
